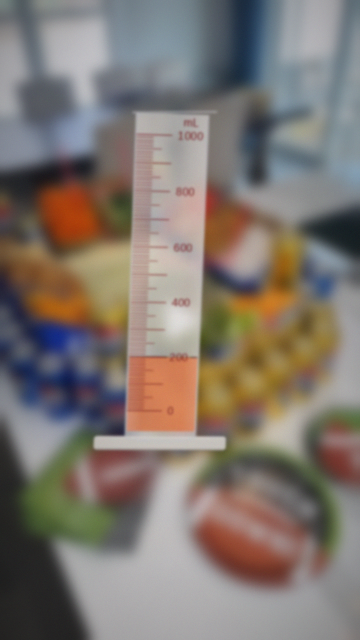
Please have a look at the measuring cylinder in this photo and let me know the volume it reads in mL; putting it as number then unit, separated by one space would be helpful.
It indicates 200 mL
